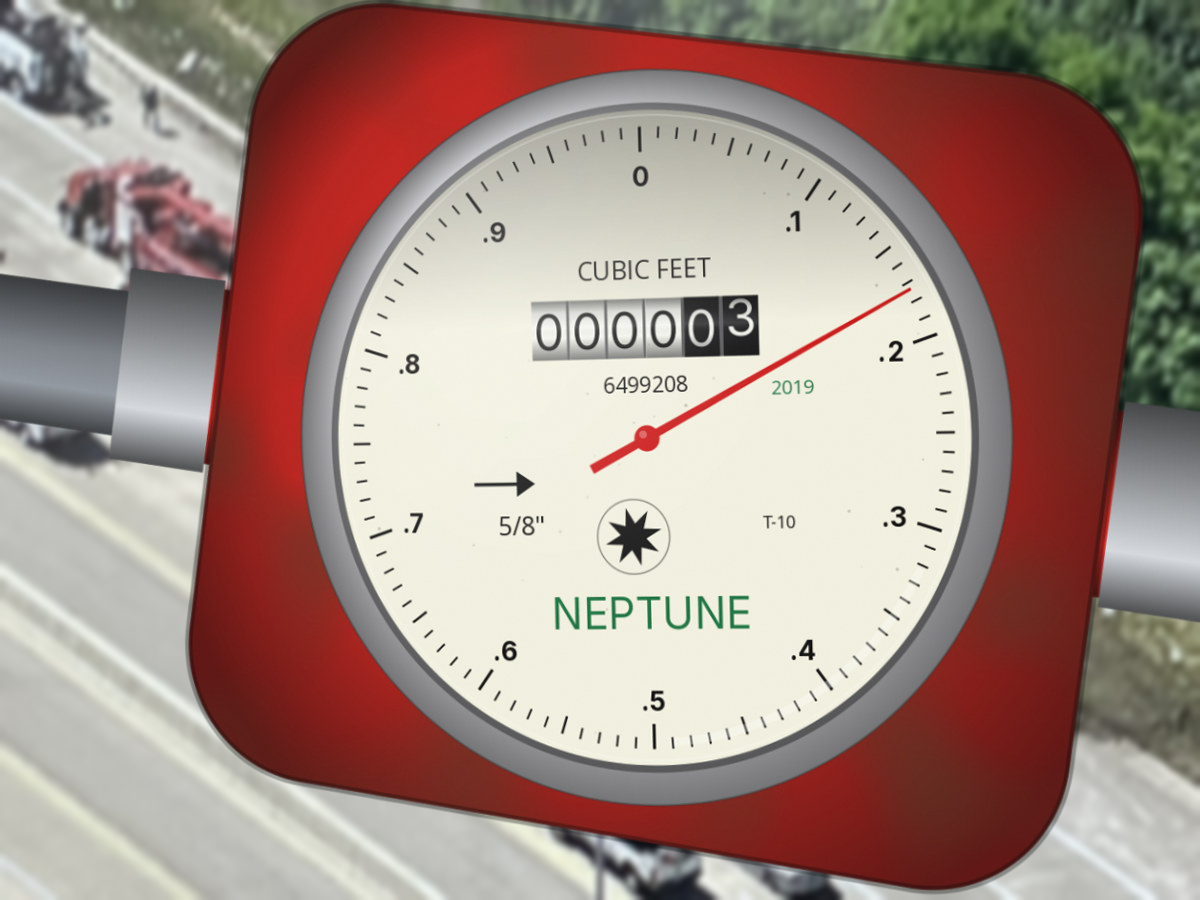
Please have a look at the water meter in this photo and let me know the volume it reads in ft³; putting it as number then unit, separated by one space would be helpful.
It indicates 3.17 ft³
